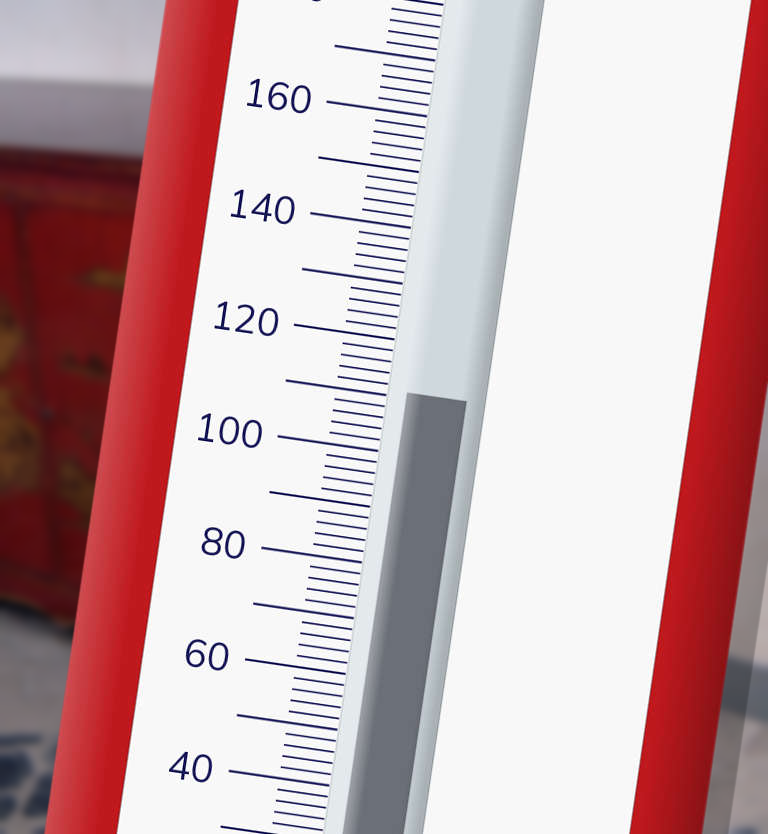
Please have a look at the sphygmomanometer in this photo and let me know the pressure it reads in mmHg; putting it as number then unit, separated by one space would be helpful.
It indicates 111 mmHg
